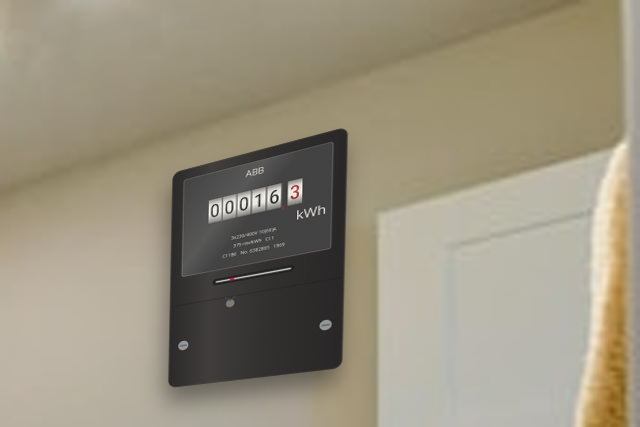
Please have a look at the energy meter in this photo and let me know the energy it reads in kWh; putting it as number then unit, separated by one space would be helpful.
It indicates 16.3 kWh
